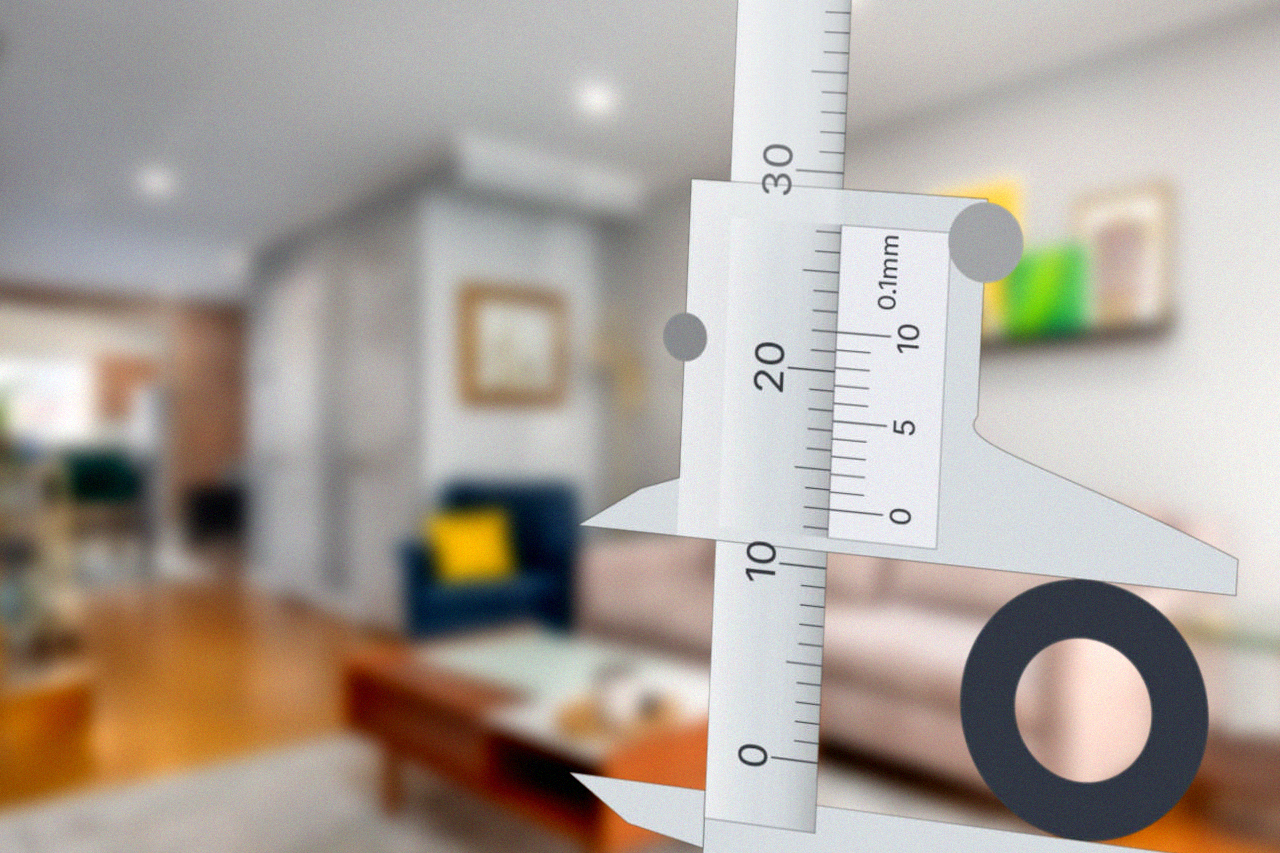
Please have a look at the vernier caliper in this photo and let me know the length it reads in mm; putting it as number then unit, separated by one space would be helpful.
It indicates 13.0 mm
